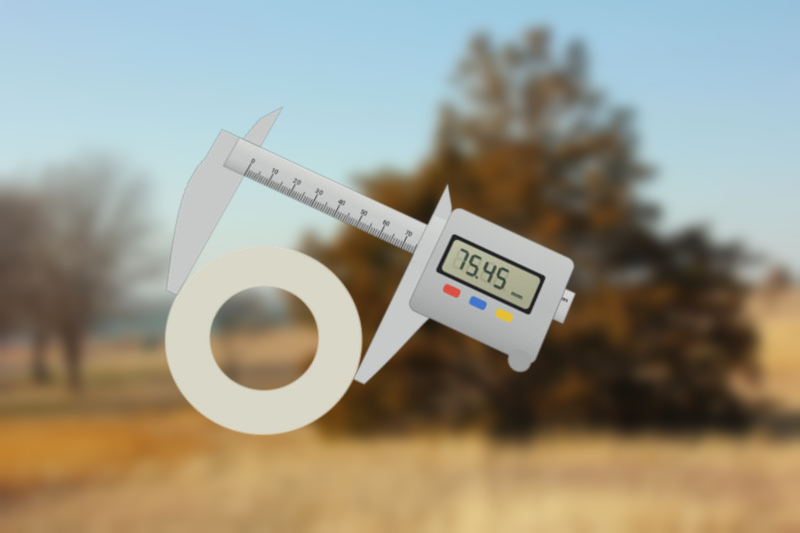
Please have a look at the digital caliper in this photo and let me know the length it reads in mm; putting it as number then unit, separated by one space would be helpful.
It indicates 75.45 mm
